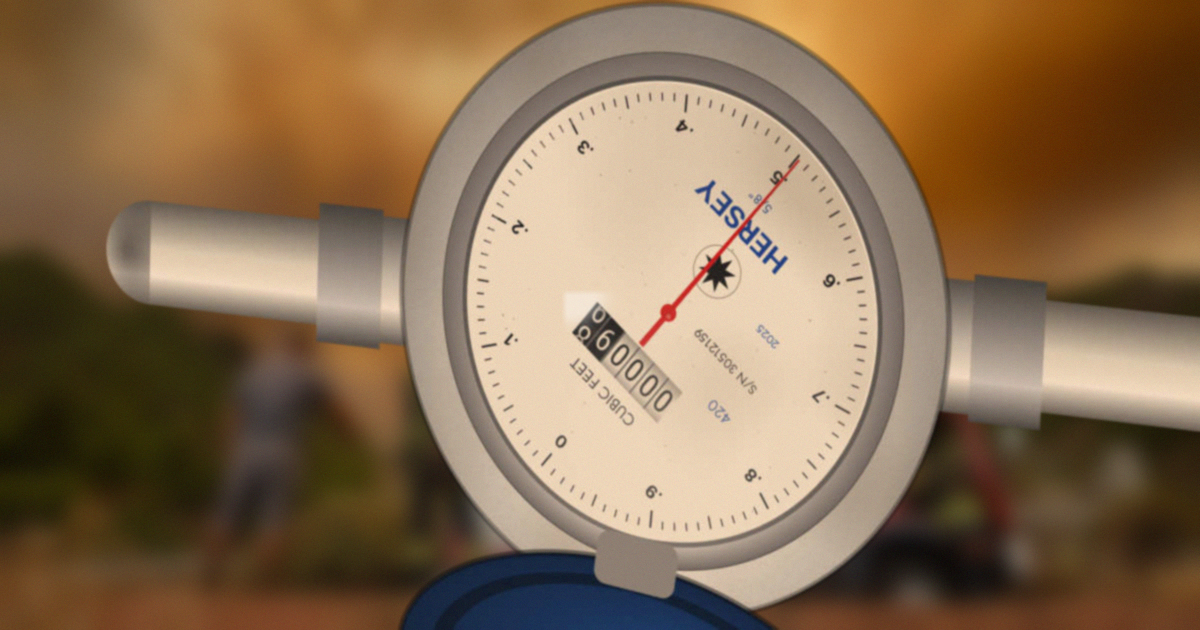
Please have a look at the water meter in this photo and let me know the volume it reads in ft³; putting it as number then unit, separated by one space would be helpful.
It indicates 98.50 ft³
